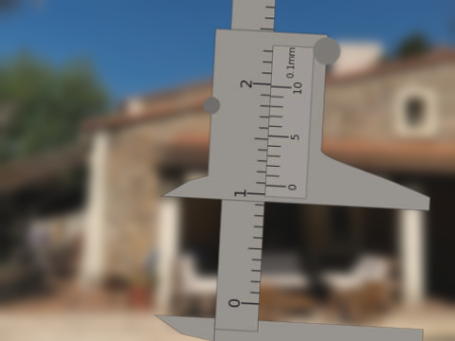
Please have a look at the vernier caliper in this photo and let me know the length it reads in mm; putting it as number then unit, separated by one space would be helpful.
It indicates 10.8 mm
